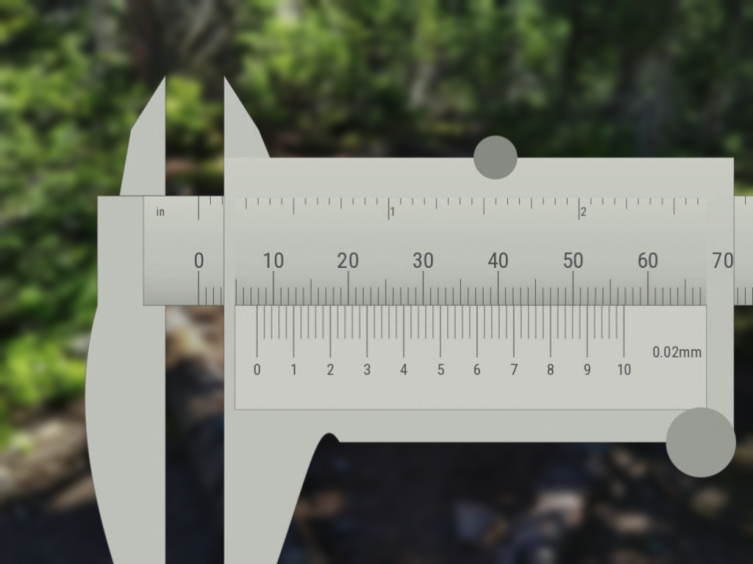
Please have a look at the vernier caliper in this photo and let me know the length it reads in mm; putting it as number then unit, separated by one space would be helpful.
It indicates 7.8 mm
